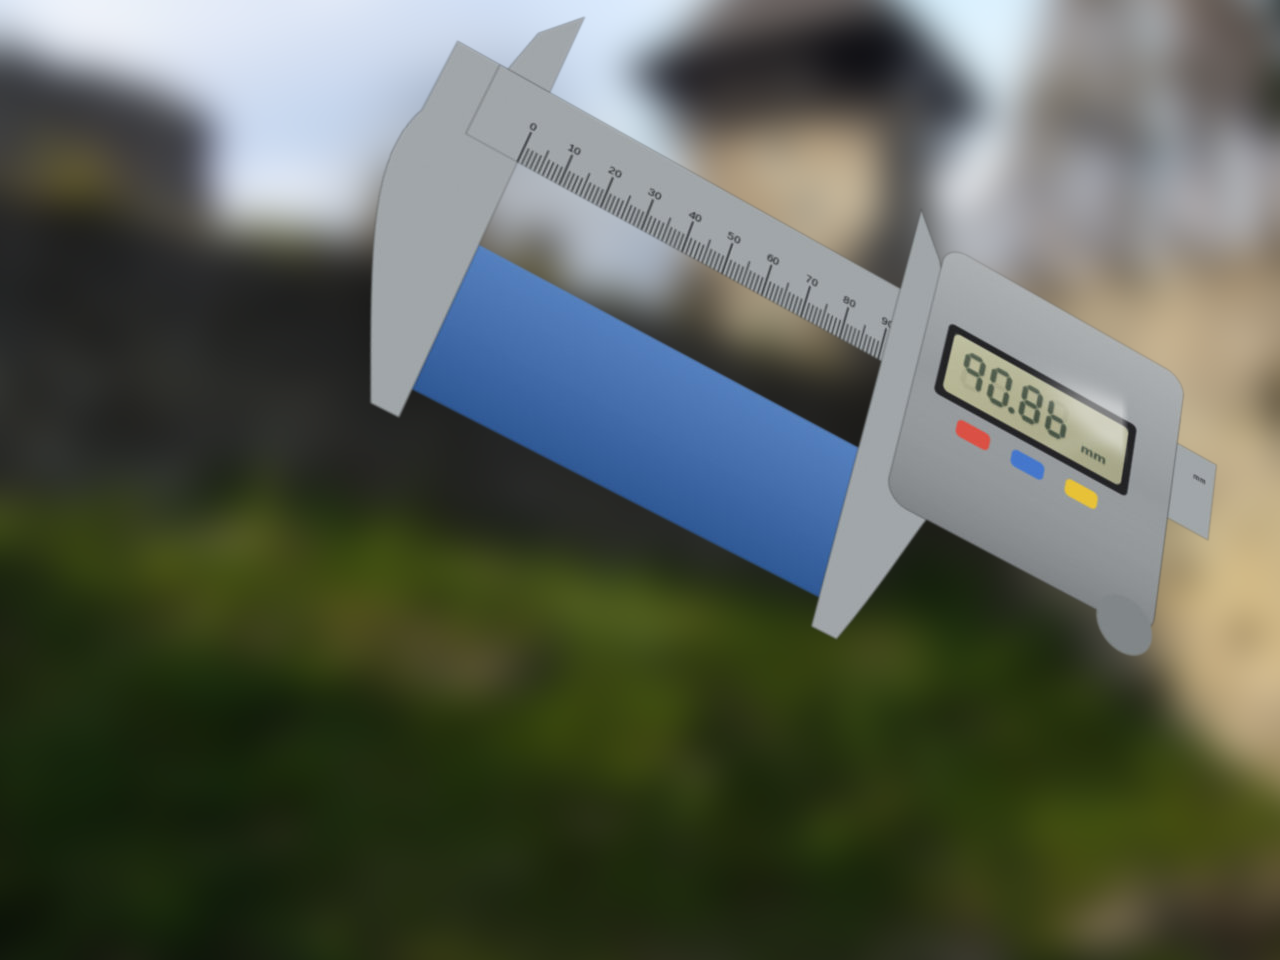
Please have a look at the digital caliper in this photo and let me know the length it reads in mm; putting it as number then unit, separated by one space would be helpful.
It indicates 90.86 mm
